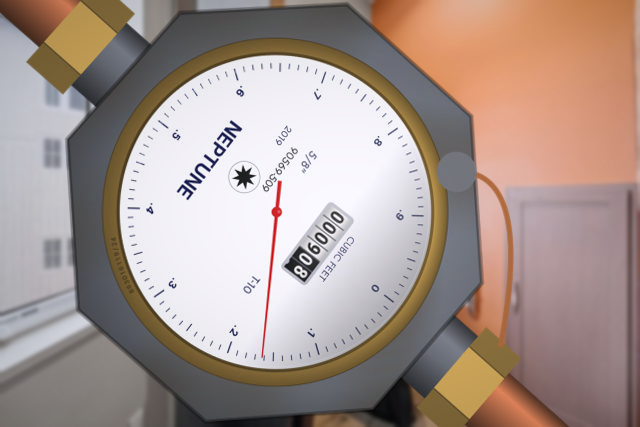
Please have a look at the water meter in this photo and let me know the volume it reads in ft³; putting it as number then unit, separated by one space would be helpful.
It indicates 908.16 ft³
